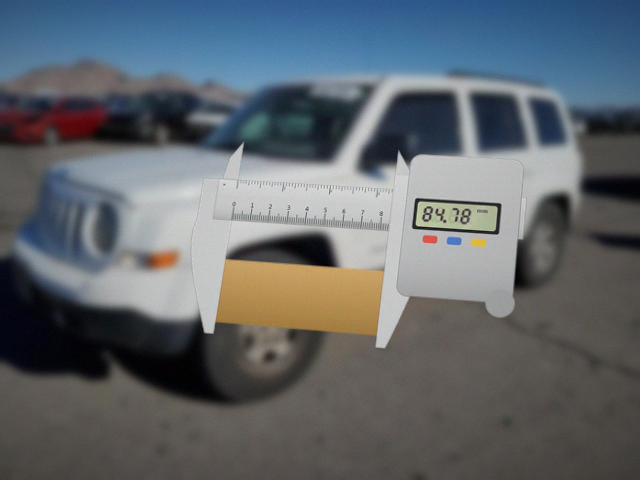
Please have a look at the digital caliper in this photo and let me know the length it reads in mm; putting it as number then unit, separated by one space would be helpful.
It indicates 84.78 mm
